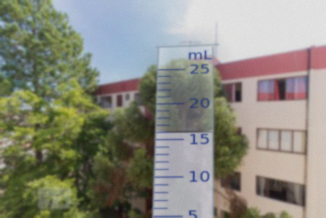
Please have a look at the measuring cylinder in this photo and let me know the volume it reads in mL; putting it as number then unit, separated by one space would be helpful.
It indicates 16 mL
